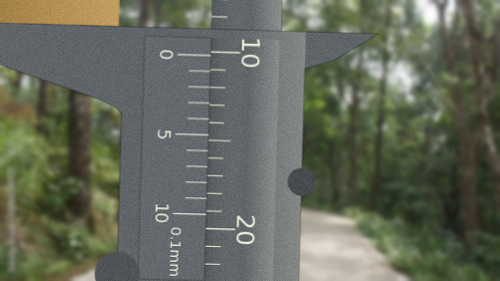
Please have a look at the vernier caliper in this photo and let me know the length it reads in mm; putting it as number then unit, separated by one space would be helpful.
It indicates 10.2 mm
